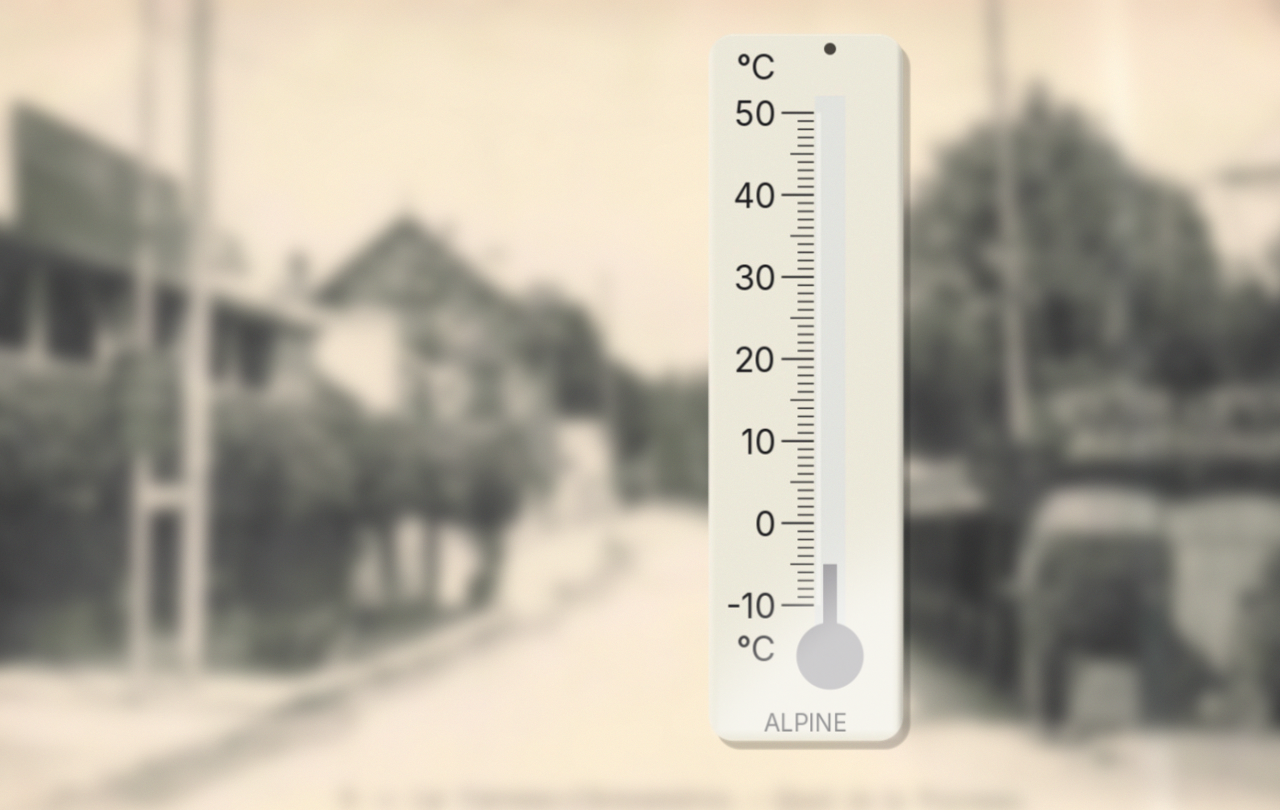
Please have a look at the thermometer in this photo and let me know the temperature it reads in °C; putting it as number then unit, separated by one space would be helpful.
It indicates -5 °C
